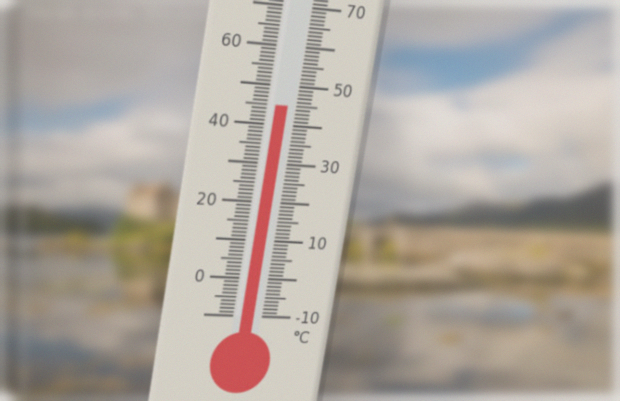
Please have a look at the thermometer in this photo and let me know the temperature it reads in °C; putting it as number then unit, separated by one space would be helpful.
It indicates 45 °C
